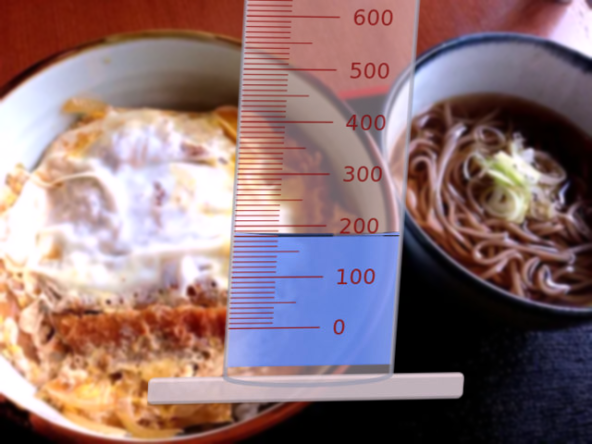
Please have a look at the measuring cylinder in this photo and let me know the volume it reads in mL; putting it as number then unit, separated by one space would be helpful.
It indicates 180 mL
